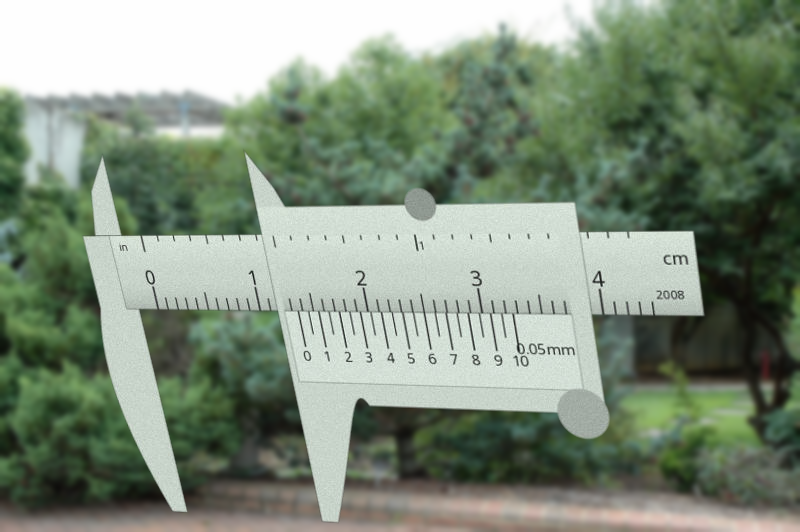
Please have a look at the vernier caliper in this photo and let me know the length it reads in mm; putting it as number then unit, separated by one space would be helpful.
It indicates 13.6 mm
